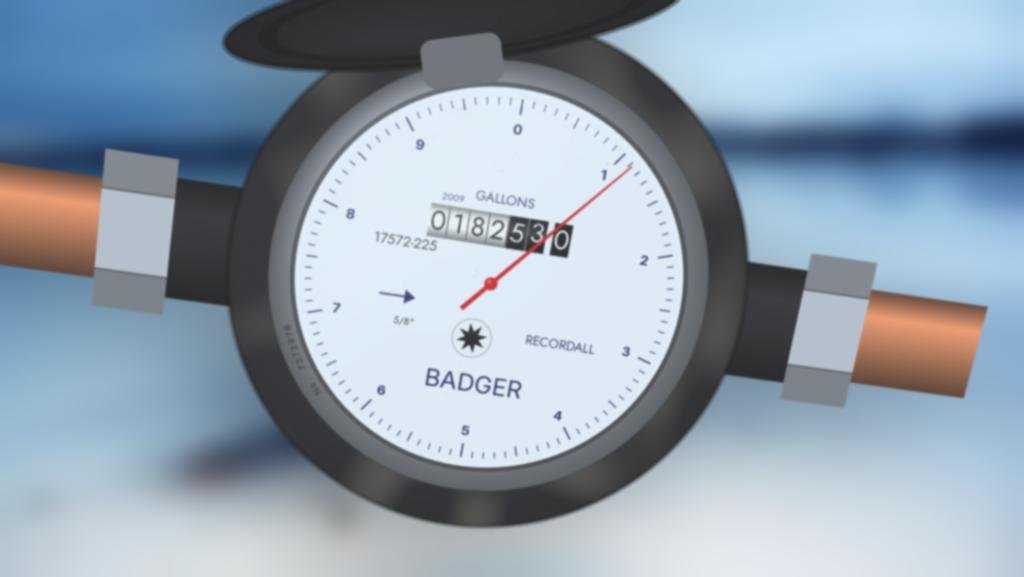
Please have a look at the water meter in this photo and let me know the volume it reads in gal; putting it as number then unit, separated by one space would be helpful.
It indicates 182531.1 gal
